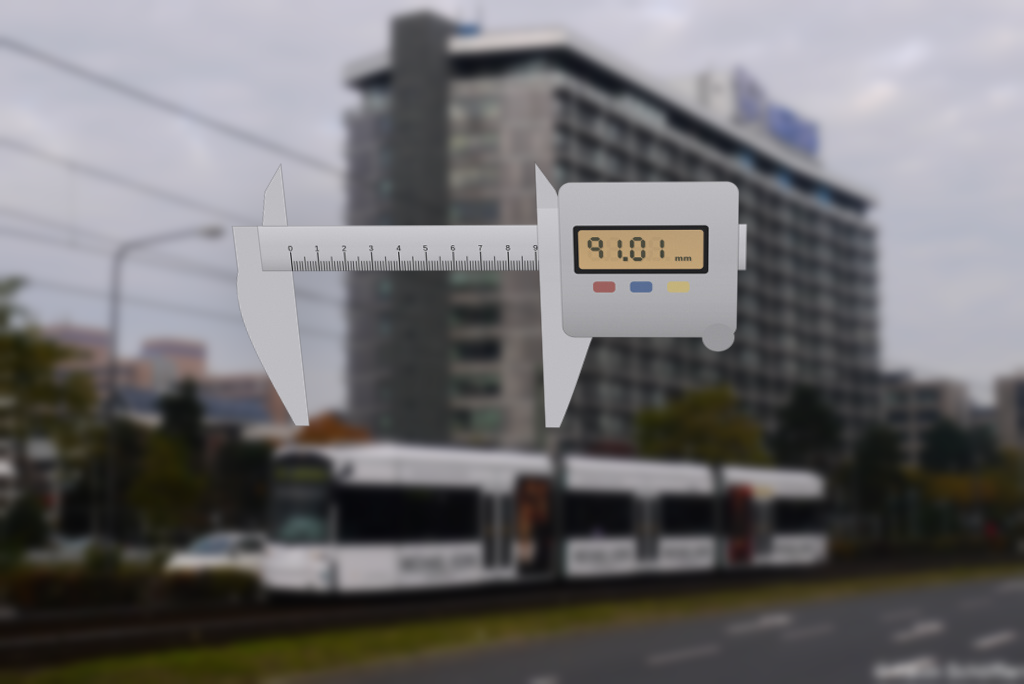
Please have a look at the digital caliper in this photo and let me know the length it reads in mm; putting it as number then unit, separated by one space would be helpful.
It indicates 91.01 mm
